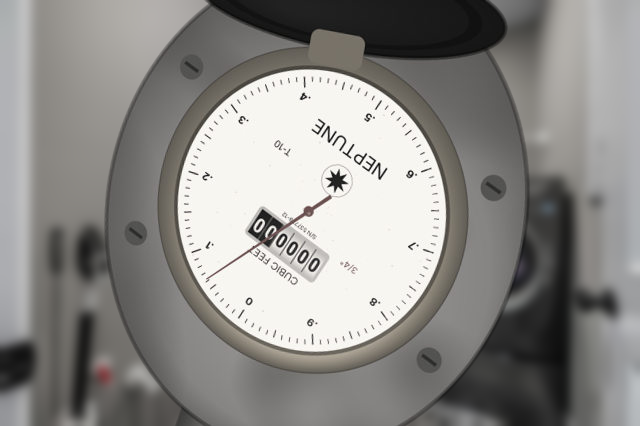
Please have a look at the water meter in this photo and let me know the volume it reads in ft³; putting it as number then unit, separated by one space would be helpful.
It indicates 0.06 ft³
